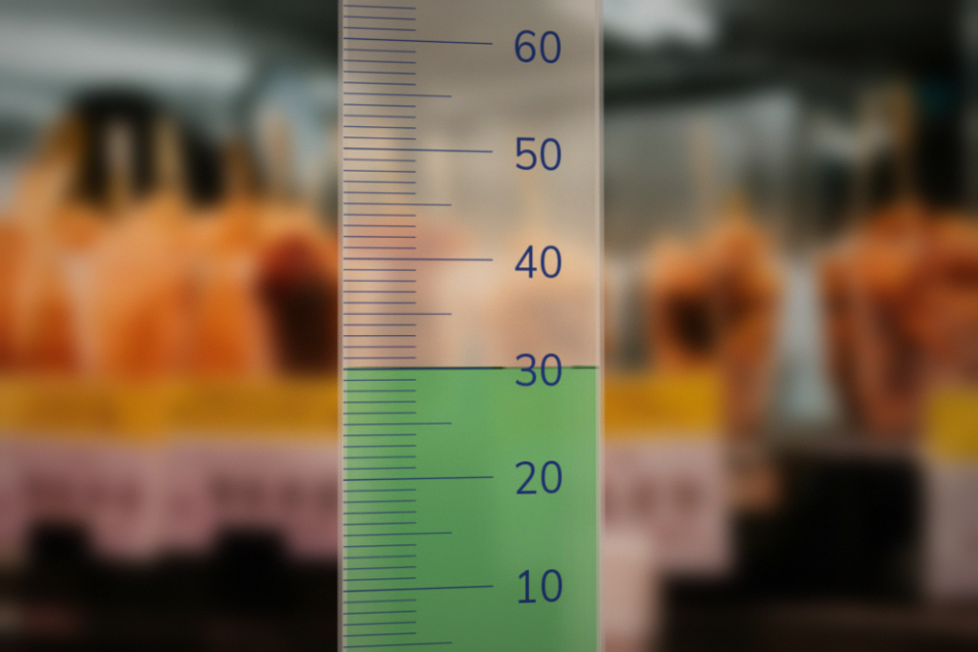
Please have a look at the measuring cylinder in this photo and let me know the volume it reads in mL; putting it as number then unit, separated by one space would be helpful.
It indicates 30 mL
